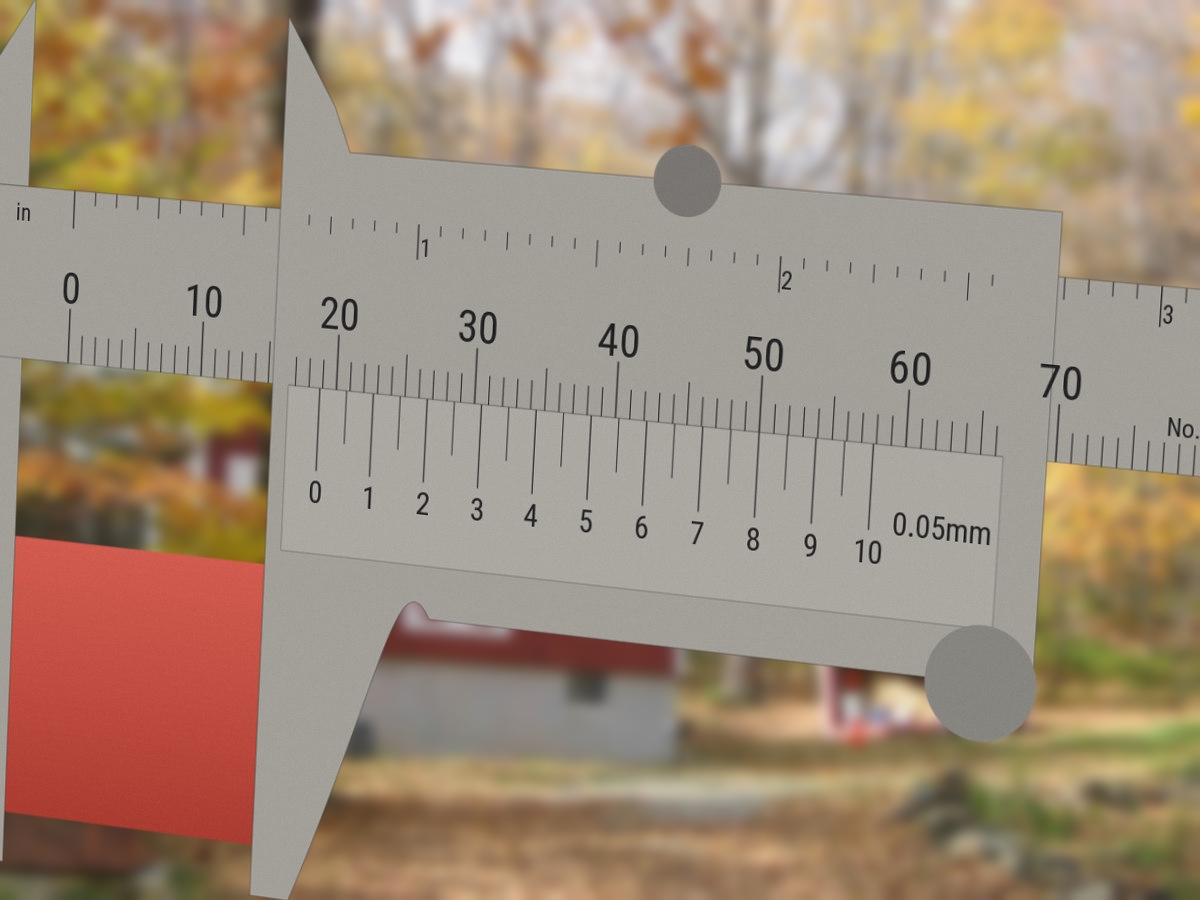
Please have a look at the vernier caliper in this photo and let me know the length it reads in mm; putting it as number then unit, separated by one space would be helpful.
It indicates 18.8 mm
